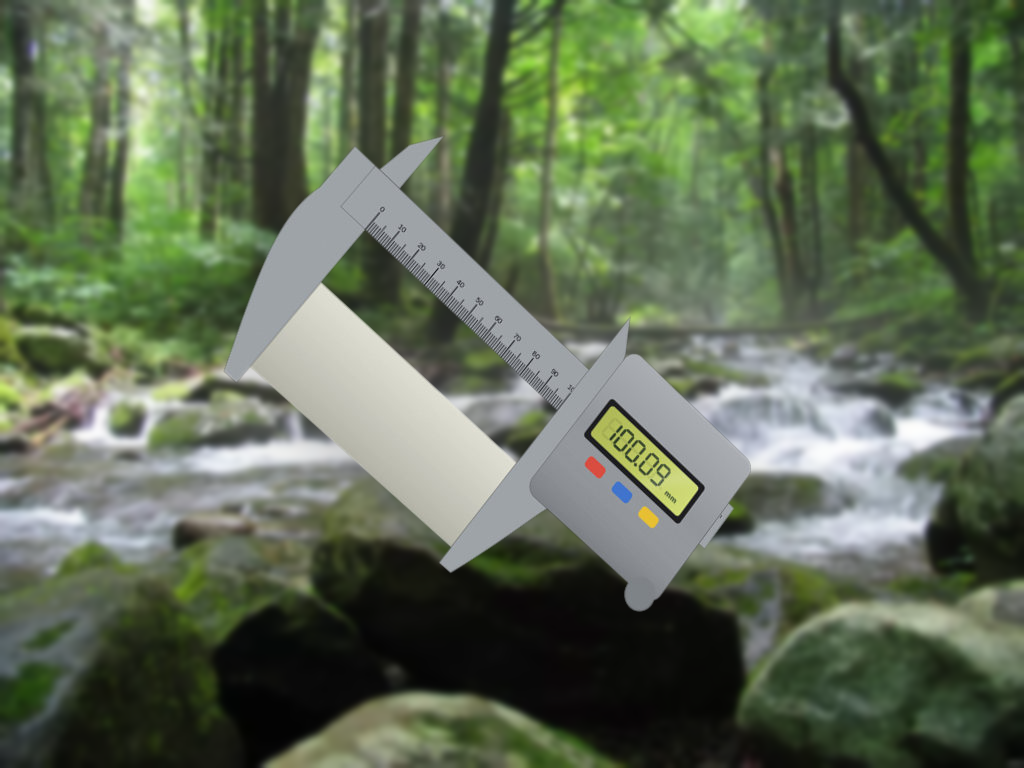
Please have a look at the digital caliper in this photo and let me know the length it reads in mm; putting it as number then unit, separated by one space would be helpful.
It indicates 100.09 mm
